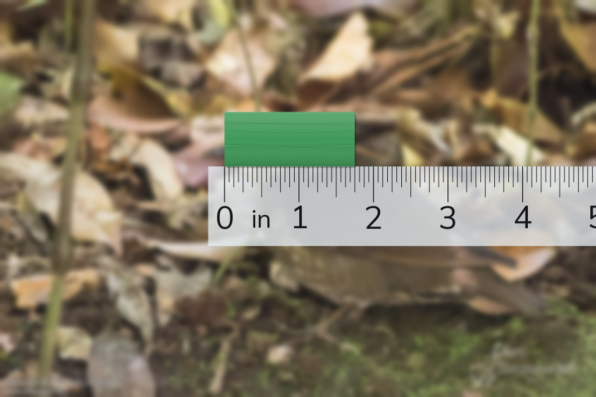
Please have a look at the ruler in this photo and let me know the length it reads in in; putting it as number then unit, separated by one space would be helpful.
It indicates 1.75 in
